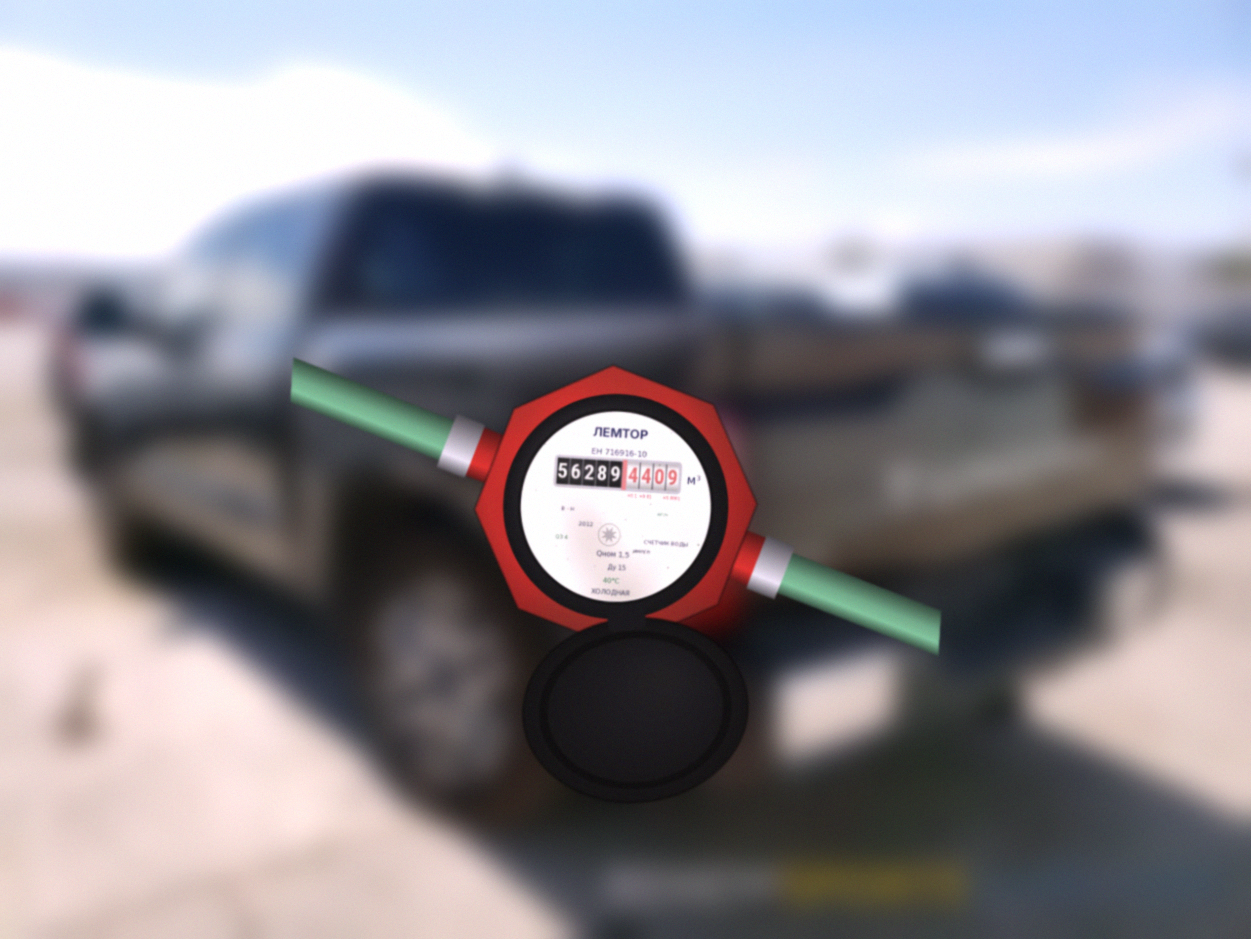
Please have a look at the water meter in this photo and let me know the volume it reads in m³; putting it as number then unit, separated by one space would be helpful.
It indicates 56289.4409 m³
